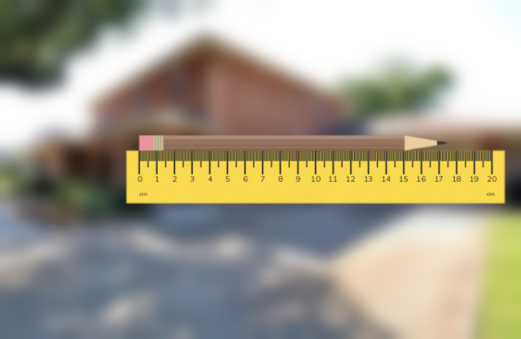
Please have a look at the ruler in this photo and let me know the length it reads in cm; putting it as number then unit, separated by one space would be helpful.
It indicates 17.5 cm
